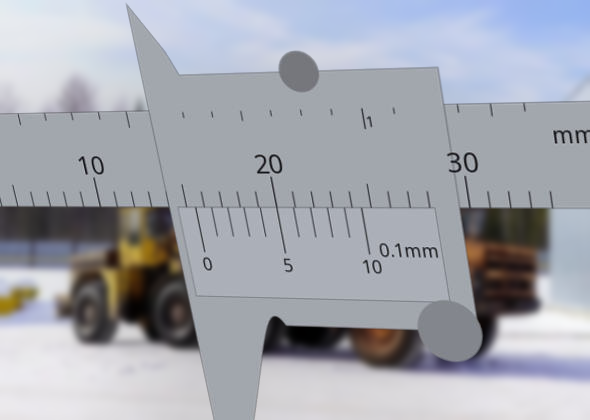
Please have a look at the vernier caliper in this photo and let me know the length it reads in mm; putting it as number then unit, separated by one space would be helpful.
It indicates 15.5 mm
